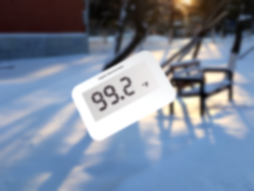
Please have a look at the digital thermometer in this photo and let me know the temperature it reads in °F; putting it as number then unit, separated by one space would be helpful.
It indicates 99.2 °F
